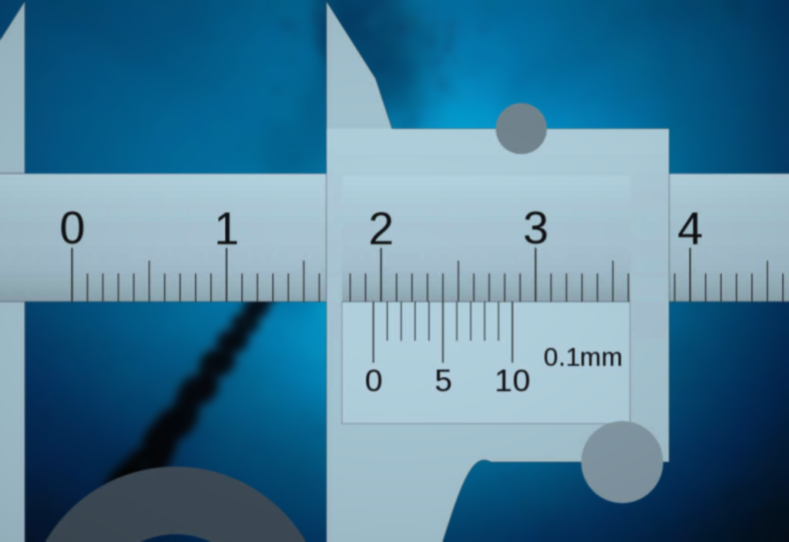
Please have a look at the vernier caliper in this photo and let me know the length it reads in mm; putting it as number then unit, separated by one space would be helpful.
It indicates 19.5 mm
